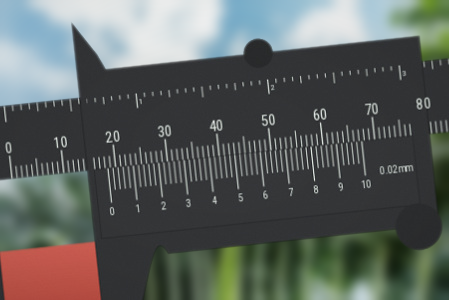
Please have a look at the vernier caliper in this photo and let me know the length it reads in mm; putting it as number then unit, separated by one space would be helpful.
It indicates 18.5 mm
